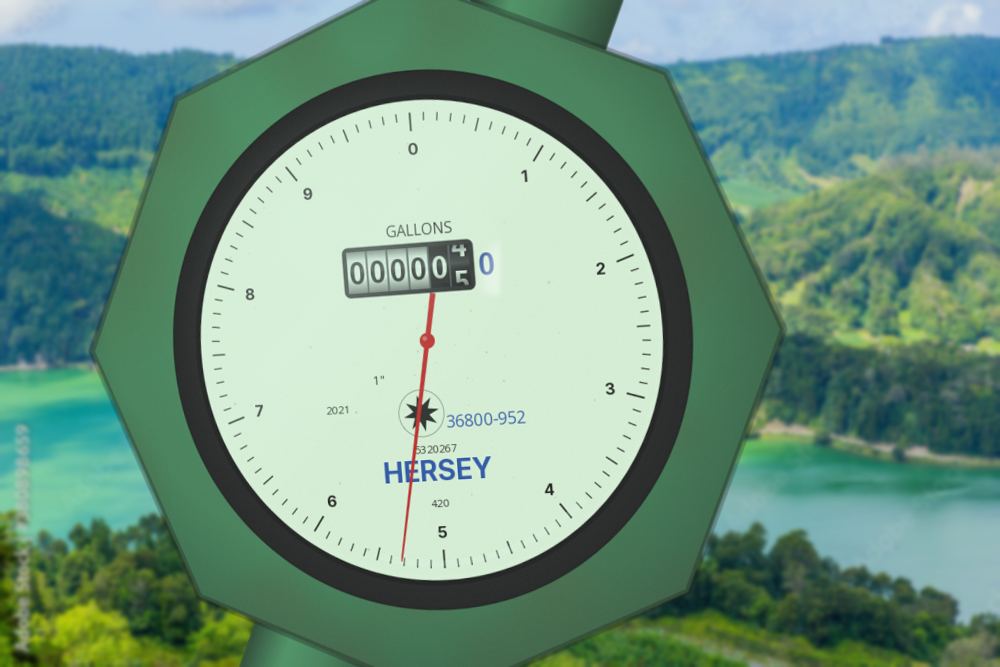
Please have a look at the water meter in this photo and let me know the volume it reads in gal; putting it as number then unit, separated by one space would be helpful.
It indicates 45.3 gal
